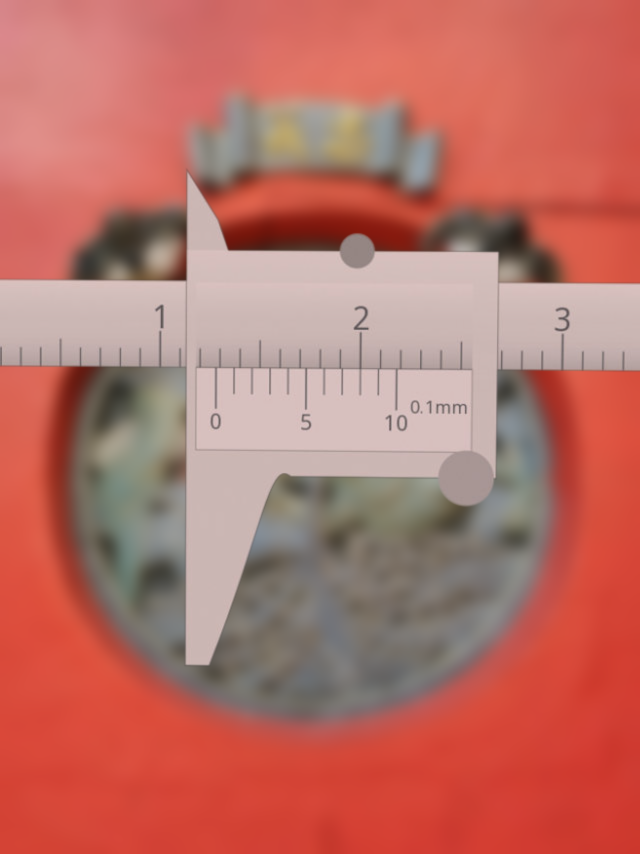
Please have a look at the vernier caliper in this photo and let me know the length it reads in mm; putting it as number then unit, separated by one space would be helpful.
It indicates 12.8 mm
